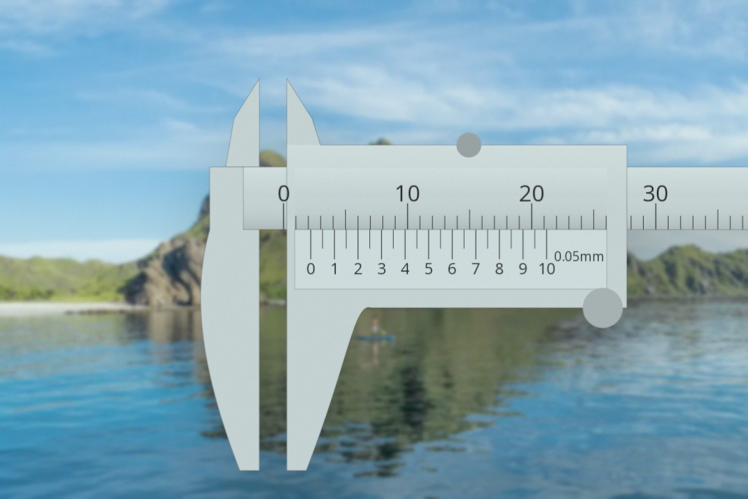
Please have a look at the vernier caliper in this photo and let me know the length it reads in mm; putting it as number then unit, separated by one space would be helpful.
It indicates 2.2 mm
